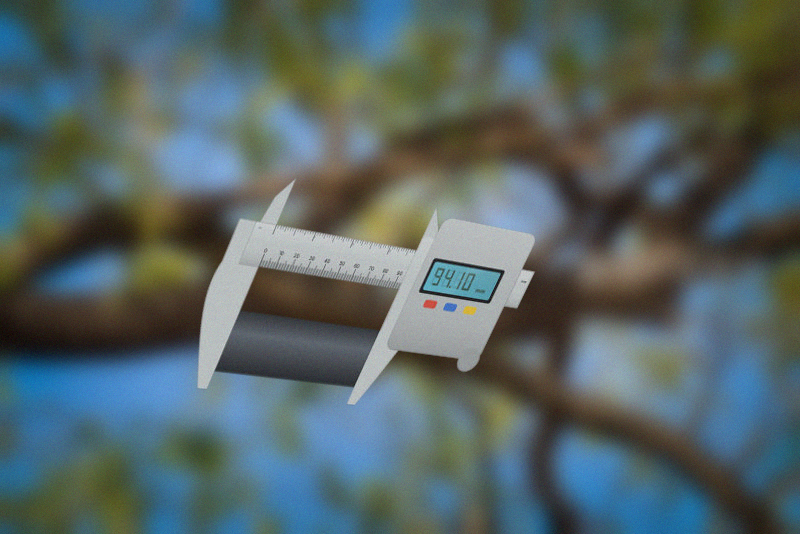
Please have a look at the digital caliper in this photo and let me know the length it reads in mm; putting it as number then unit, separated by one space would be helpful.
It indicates 94.10 mm
